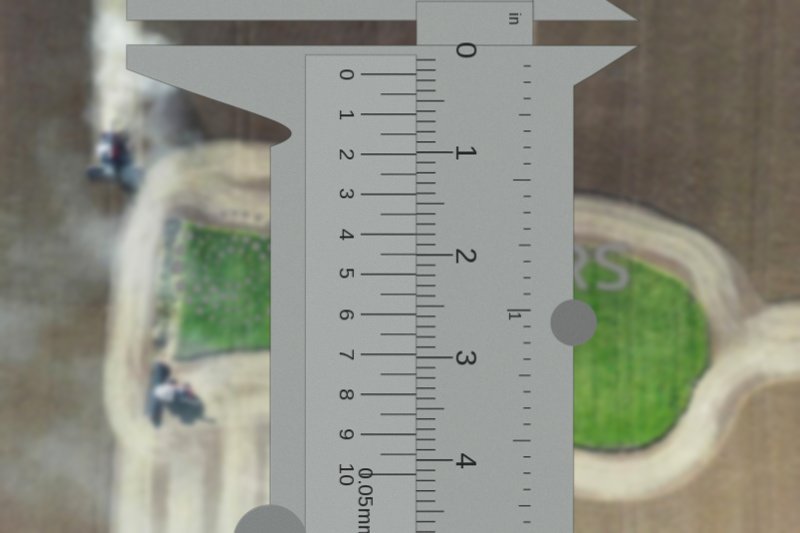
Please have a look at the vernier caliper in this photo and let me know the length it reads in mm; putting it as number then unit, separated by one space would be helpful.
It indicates 2.4 mm
